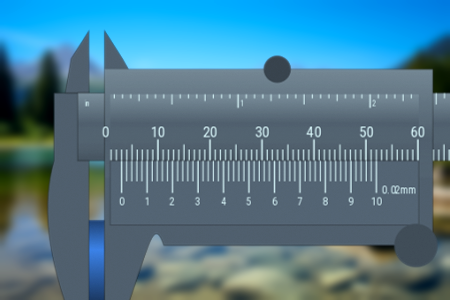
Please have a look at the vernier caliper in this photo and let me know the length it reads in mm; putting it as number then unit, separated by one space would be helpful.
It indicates 3.0 mm
